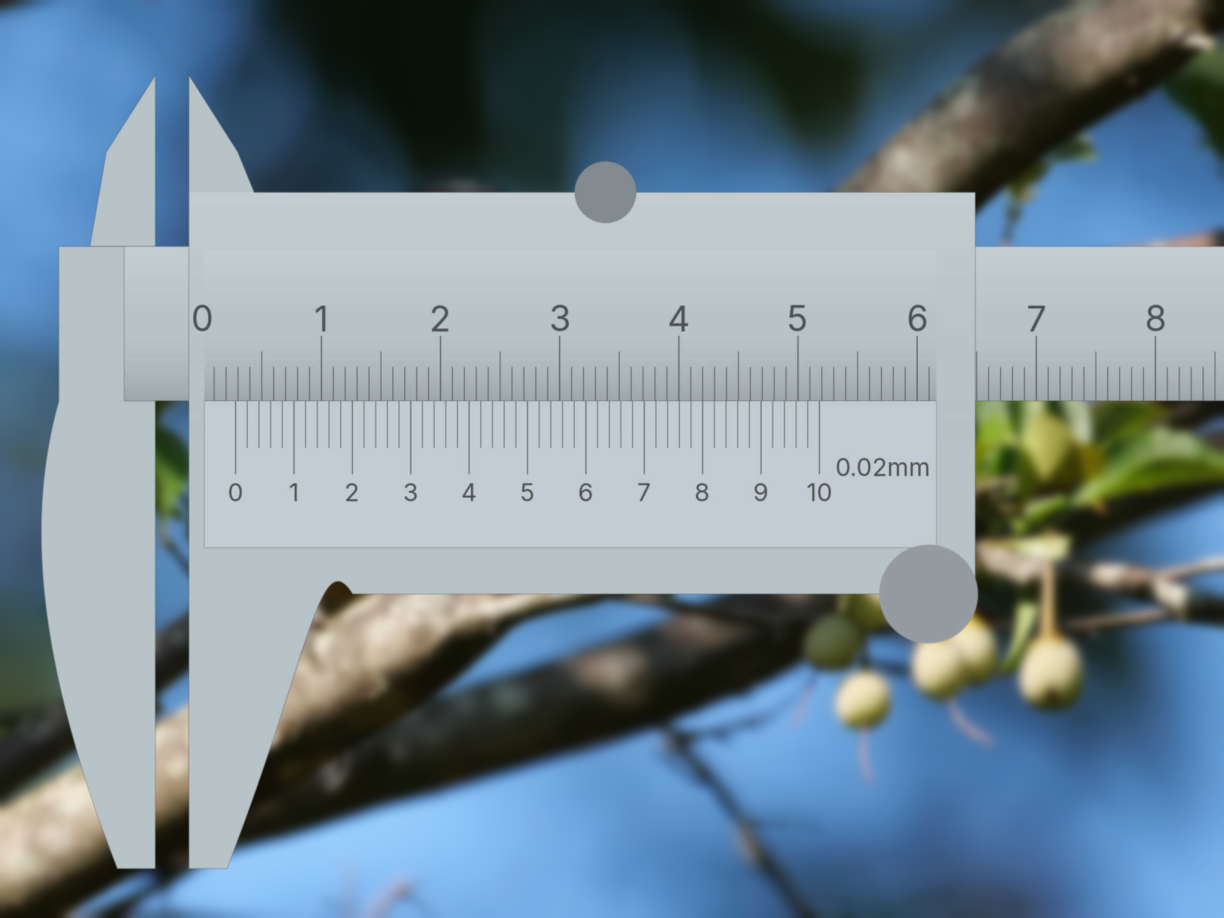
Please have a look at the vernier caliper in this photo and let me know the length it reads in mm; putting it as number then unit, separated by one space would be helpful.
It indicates 2.8 mm
